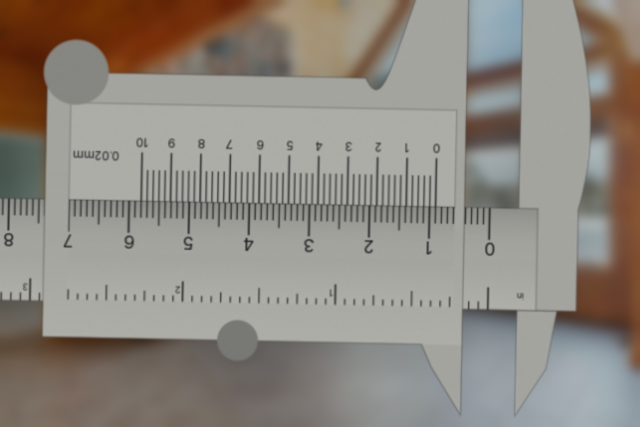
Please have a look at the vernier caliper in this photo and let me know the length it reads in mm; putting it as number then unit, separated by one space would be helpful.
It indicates 9.0 mm
